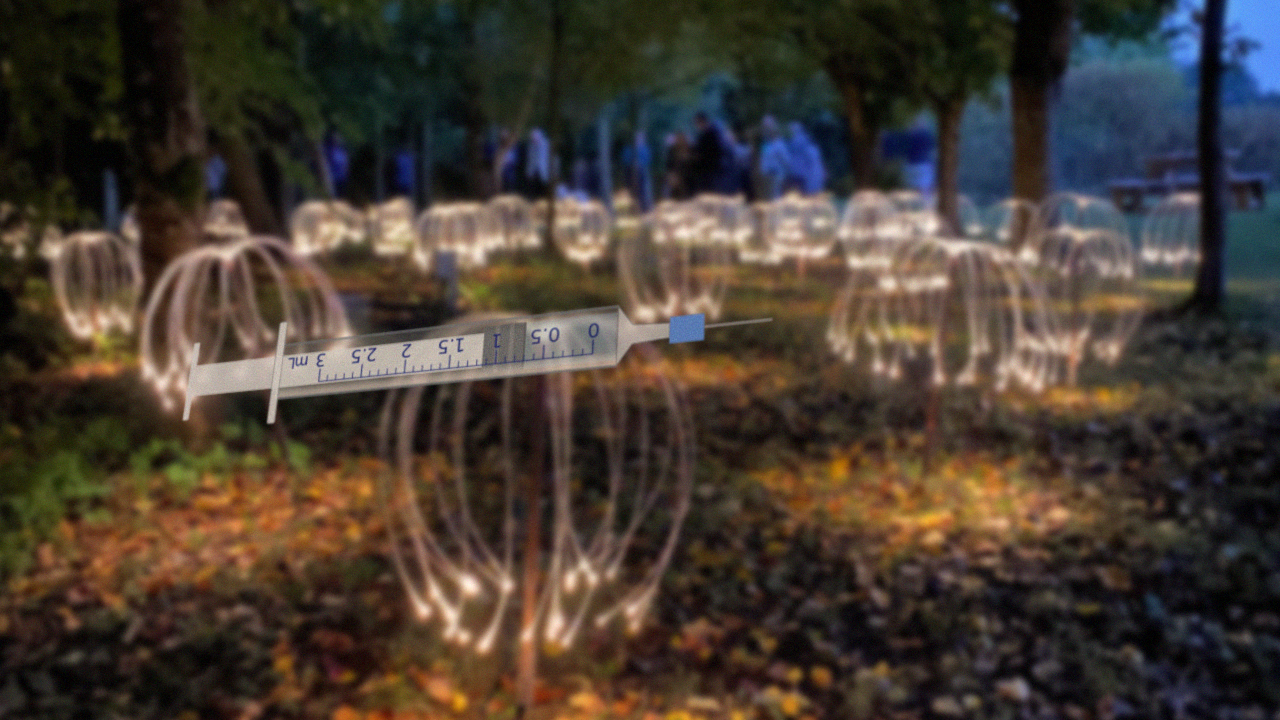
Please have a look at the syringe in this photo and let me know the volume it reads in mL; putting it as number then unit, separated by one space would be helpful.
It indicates 0.7 mL
